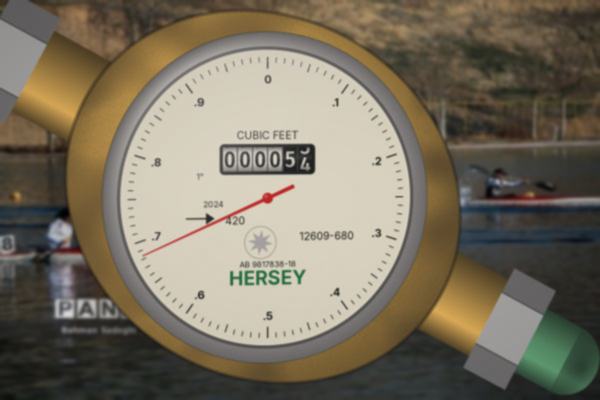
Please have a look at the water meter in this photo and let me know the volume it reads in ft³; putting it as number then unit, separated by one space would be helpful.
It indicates 53.68 ft³
